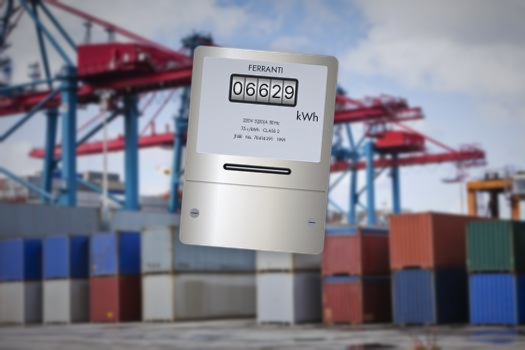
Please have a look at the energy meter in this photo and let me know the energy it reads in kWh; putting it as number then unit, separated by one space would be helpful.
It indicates 6629 kWh
